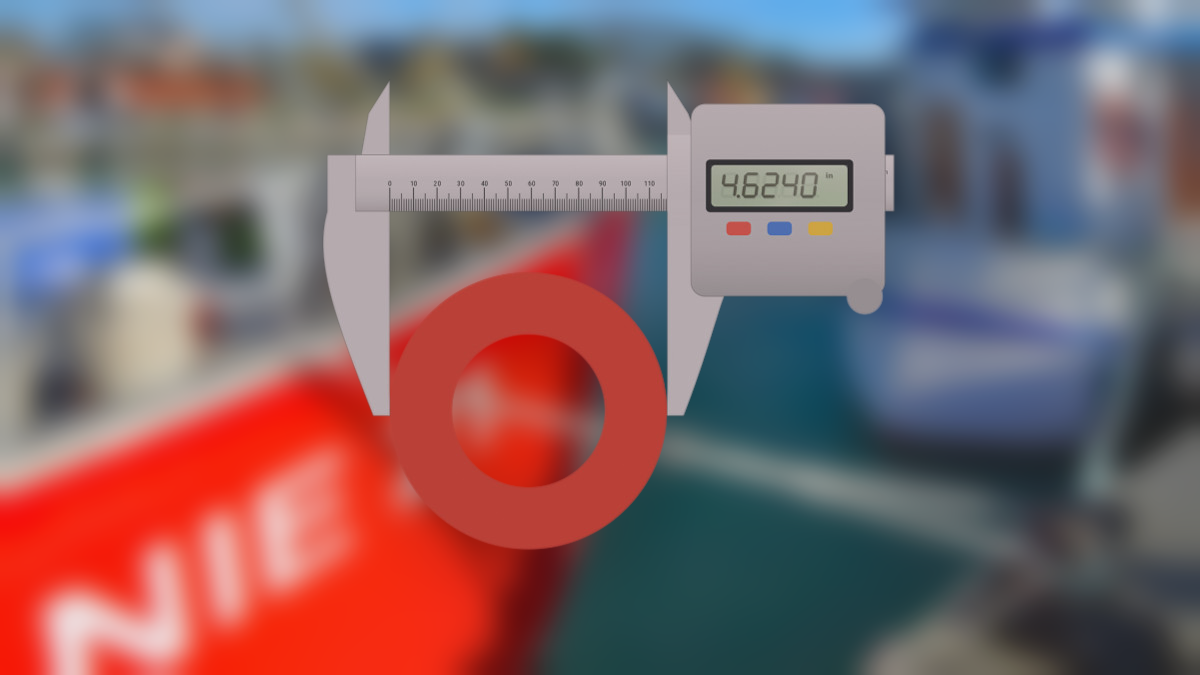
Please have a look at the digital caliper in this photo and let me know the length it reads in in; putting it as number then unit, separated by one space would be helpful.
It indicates 4.6240 in
